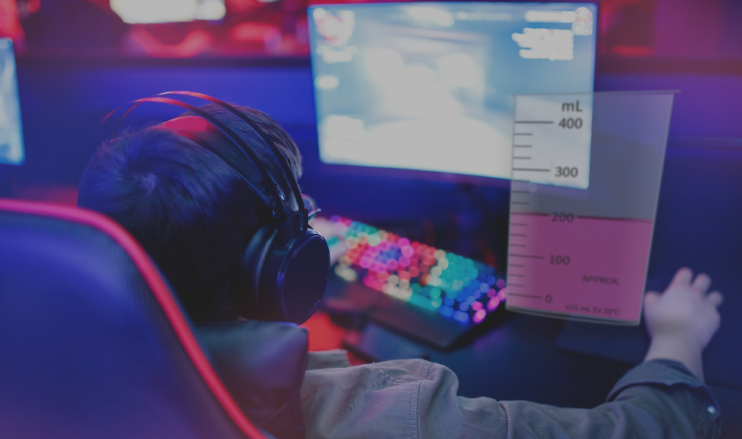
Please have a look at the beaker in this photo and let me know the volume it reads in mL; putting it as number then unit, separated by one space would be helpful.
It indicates 200 mL
